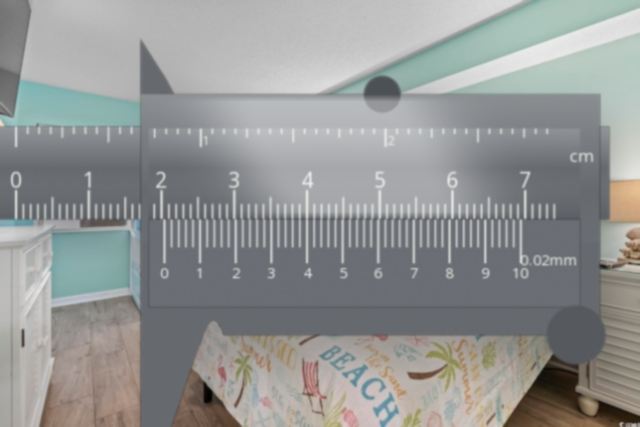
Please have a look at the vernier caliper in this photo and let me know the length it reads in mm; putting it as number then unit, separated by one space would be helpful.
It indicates 20.4 mm
